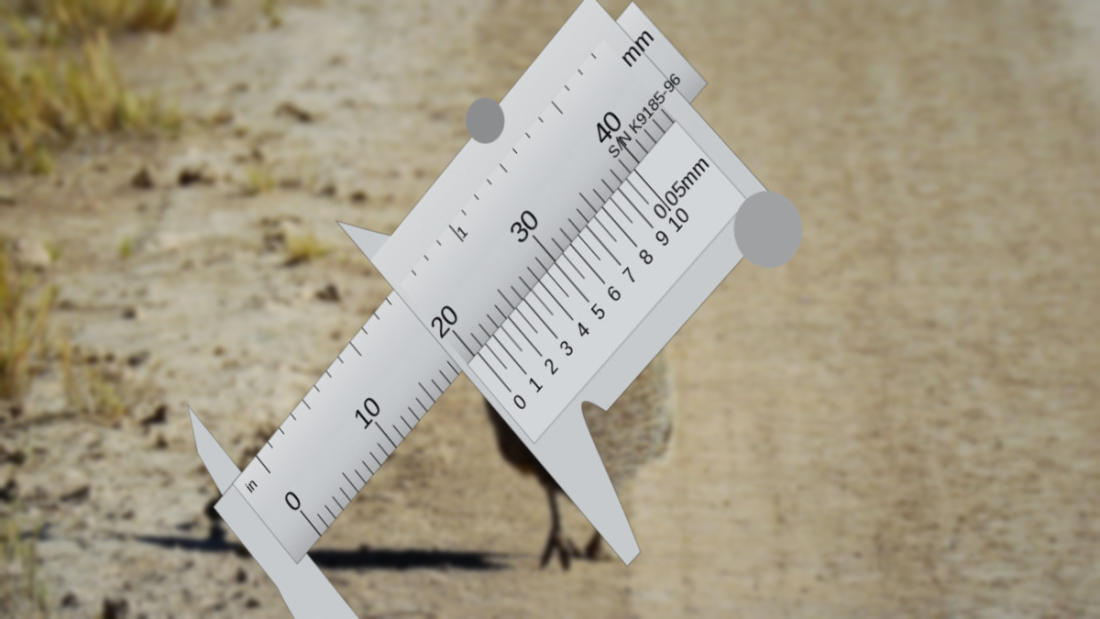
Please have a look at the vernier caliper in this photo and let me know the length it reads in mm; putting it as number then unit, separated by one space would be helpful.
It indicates 20.4 mm
